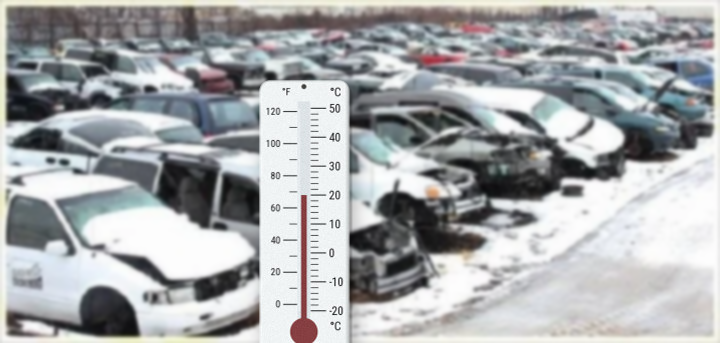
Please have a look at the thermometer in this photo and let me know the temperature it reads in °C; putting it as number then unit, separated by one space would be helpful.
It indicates 20 °C
